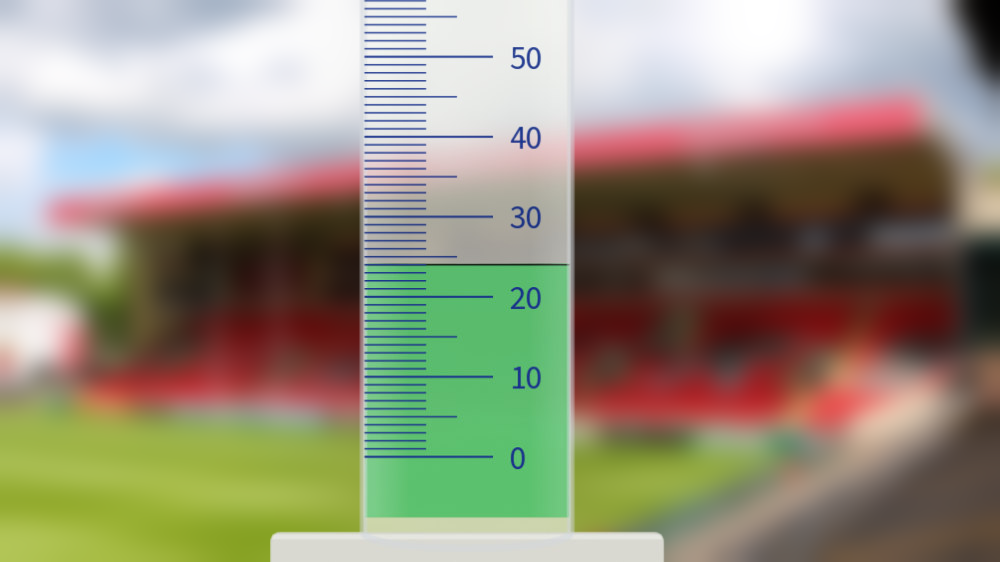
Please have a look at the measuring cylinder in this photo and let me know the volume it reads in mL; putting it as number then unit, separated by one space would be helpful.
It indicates 24 mL
